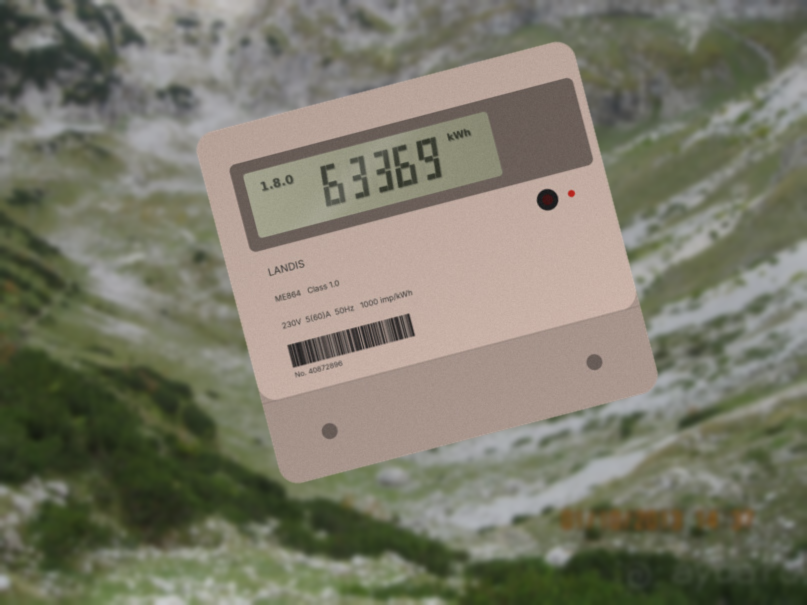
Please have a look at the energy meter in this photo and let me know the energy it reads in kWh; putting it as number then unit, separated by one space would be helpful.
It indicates 63369 kWh
